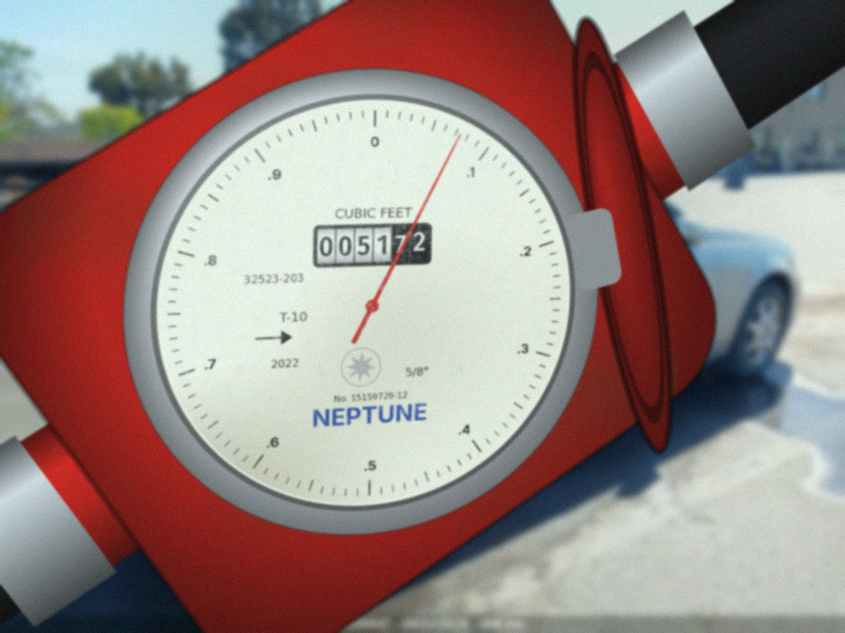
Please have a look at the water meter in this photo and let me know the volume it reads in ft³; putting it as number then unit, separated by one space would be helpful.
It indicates 5172.07 ft³
